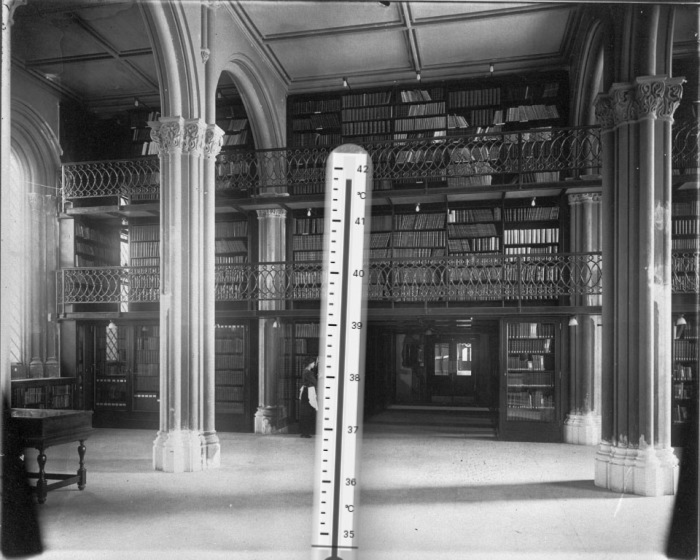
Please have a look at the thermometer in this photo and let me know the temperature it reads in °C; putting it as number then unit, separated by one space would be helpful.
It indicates 41.8 °C
